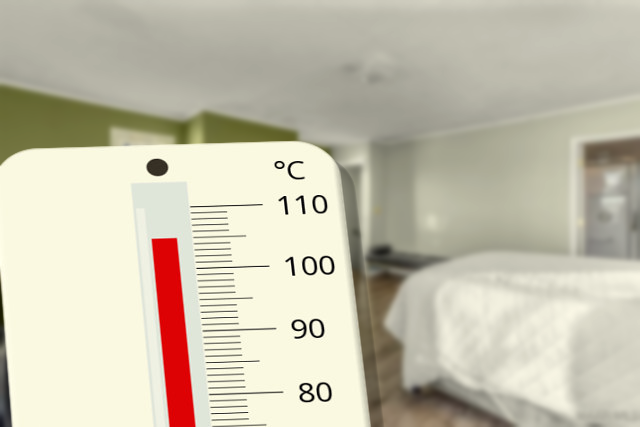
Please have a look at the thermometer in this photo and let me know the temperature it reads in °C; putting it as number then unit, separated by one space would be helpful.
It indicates 105 °C
